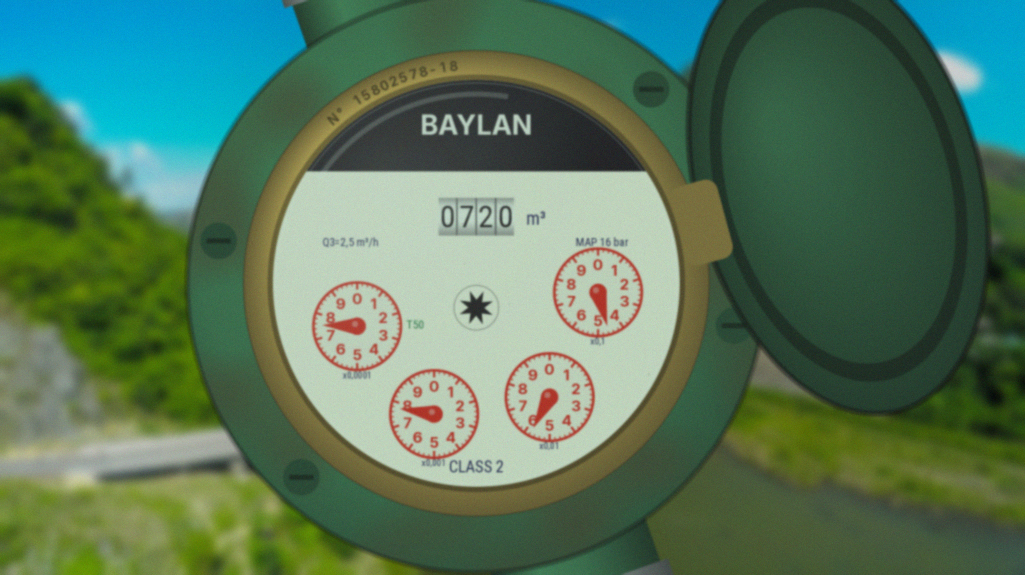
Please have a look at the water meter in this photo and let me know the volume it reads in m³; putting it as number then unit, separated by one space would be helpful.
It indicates 720.4577 m³
